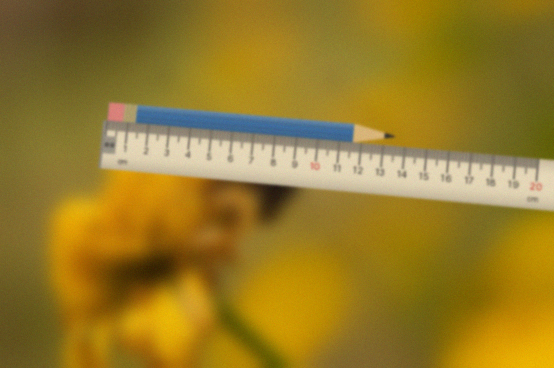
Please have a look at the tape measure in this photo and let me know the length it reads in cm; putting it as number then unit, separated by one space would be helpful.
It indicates 13.5 cm
